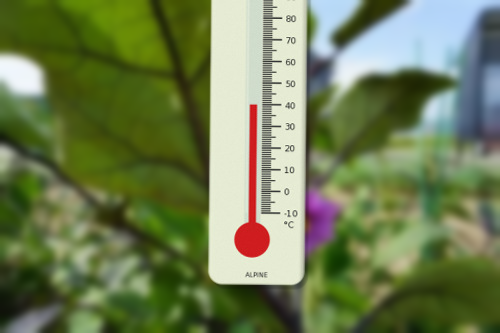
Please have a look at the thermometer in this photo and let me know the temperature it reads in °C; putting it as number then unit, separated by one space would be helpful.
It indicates 40 °C
